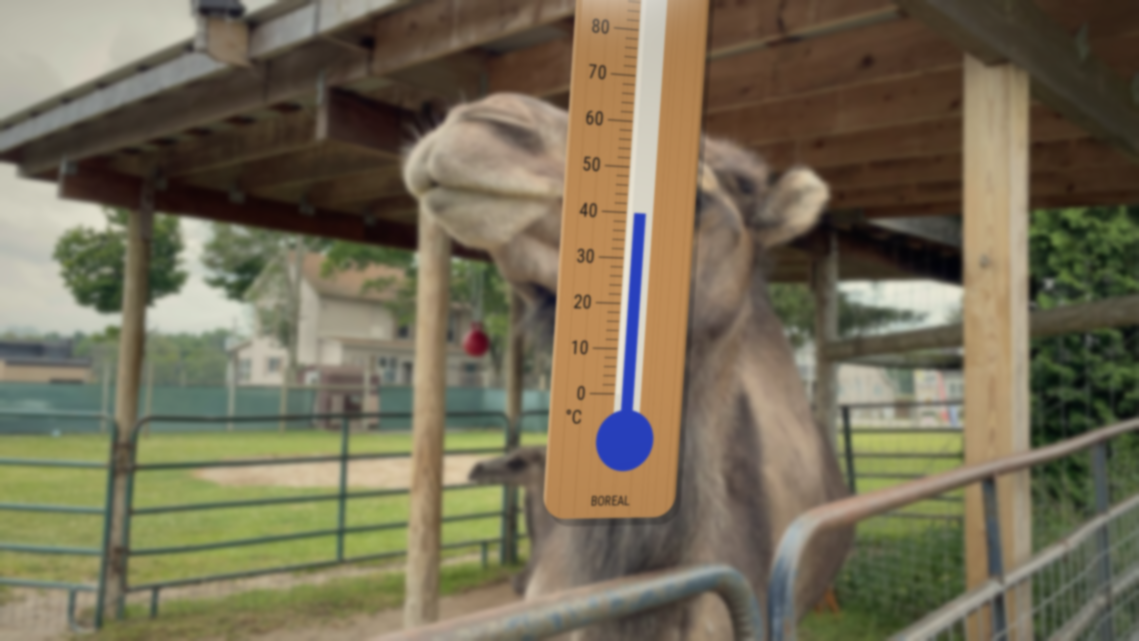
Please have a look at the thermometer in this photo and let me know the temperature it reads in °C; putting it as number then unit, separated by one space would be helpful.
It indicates 40 °C
